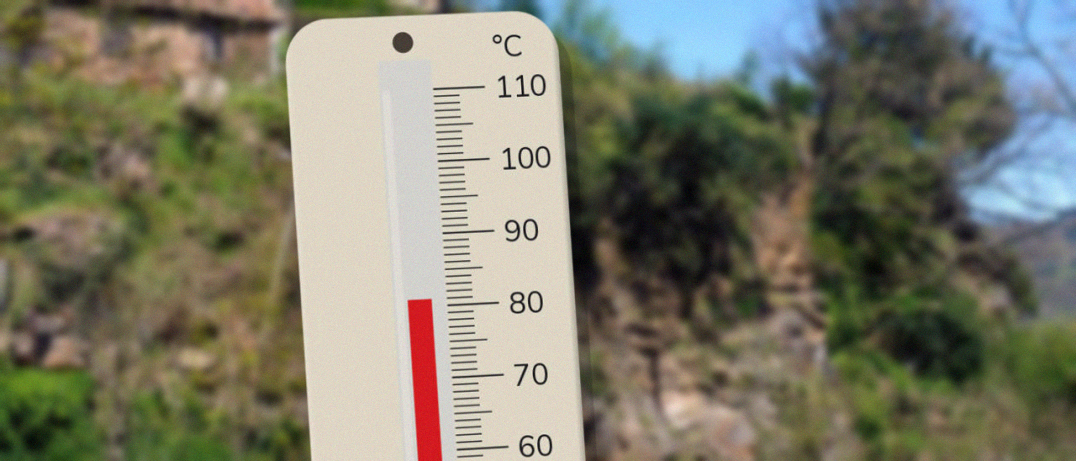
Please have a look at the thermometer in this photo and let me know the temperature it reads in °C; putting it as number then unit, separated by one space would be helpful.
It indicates 81 °C
